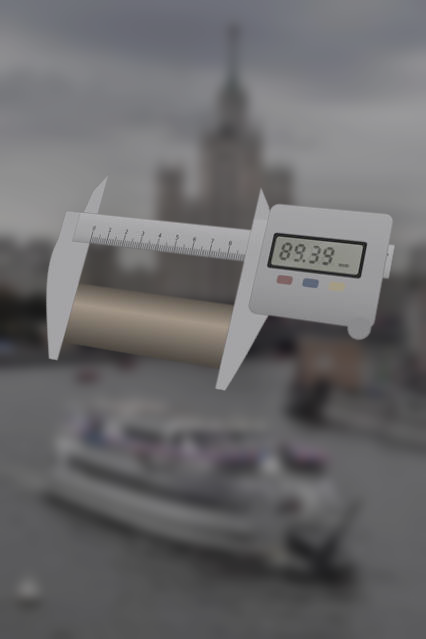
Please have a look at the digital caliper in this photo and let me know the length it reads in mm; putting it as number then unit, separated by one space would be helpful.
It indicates 89.39 mm
